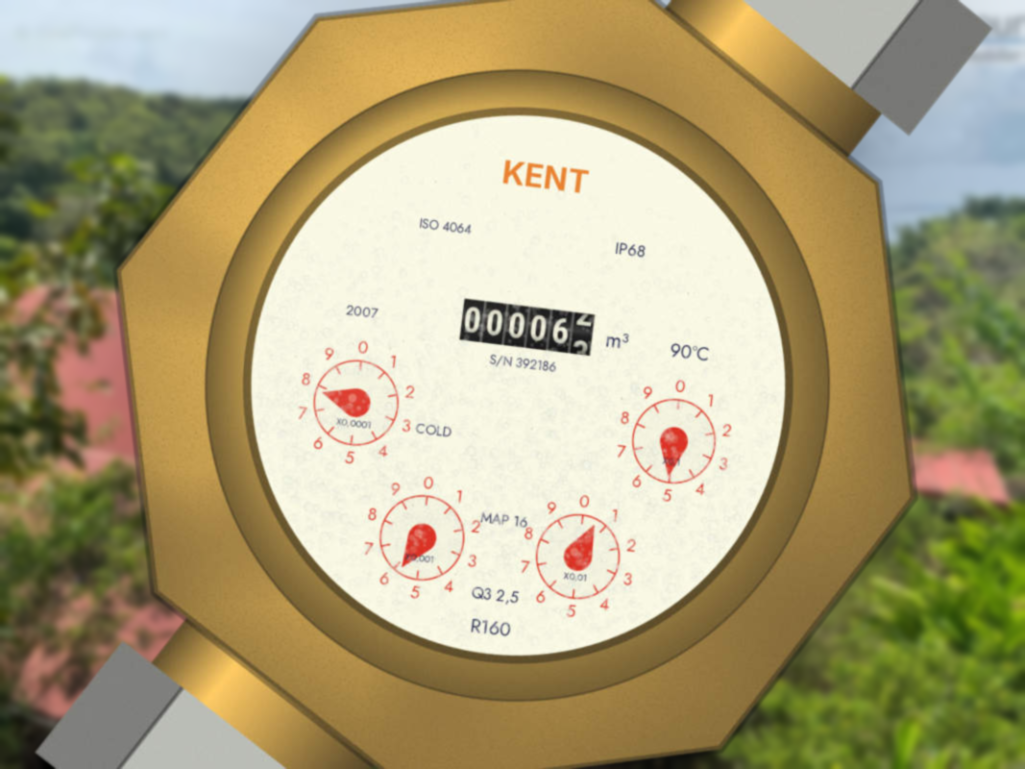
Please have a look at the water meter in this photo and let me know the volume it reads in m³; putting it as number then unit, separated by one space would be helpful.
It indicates 62.5057 m³
